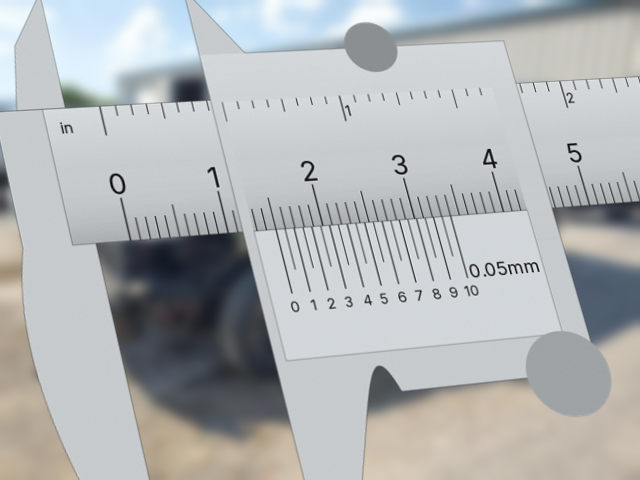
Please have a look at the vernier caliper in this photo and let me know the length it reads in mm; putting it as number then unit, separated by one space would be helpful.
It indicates 15.0 mm
